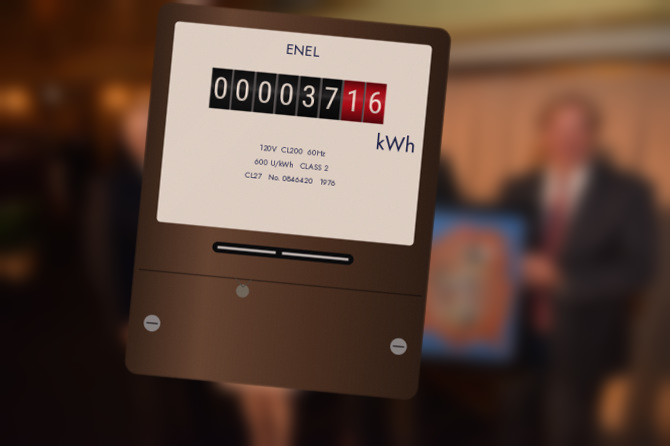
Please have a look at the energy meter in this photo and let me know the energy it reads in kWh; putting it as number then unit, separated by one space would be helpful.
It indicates 37.16 kWh
